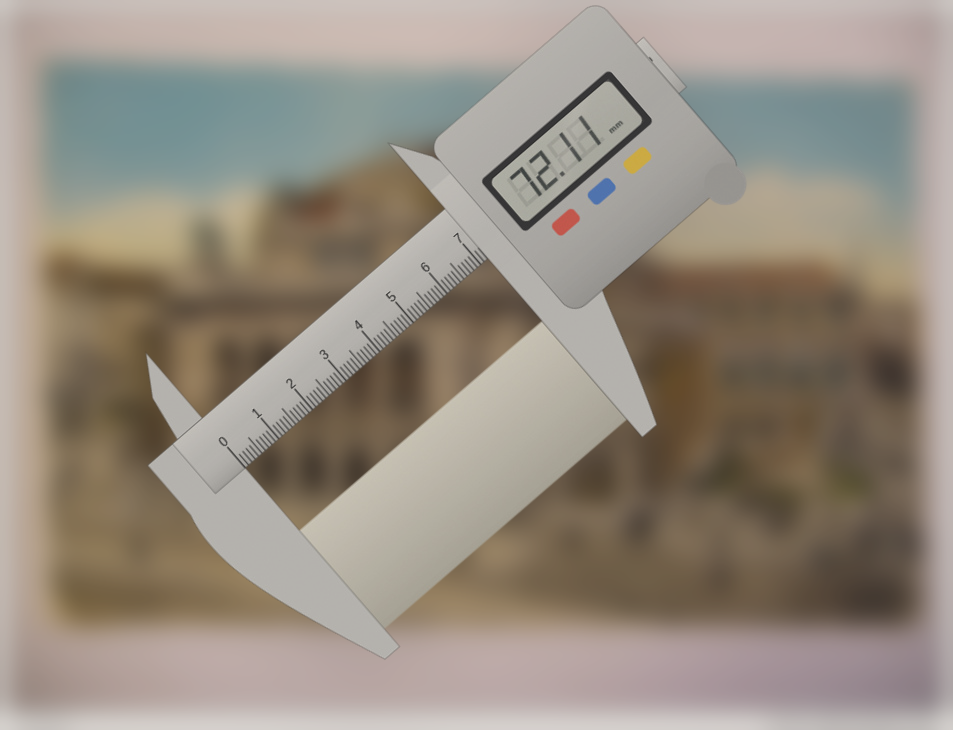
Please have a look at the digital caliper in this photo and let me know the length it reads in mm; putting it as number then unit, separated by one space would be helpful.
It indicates 72.11 mm
